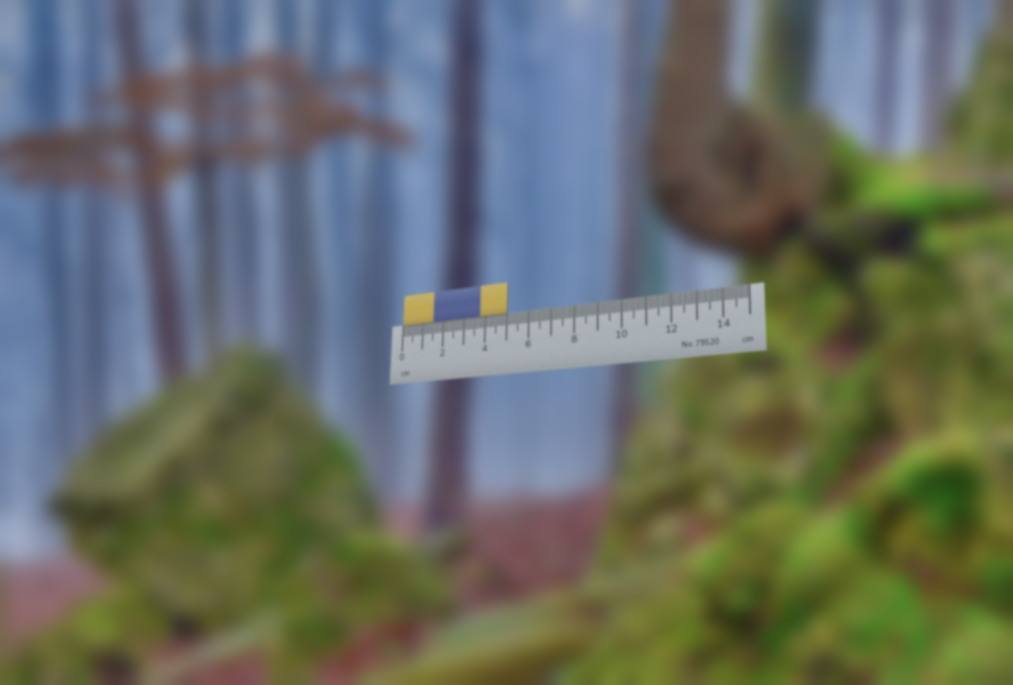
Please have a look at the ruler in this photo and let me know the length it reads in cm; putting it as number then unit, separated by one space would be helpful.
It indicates 5 cm
